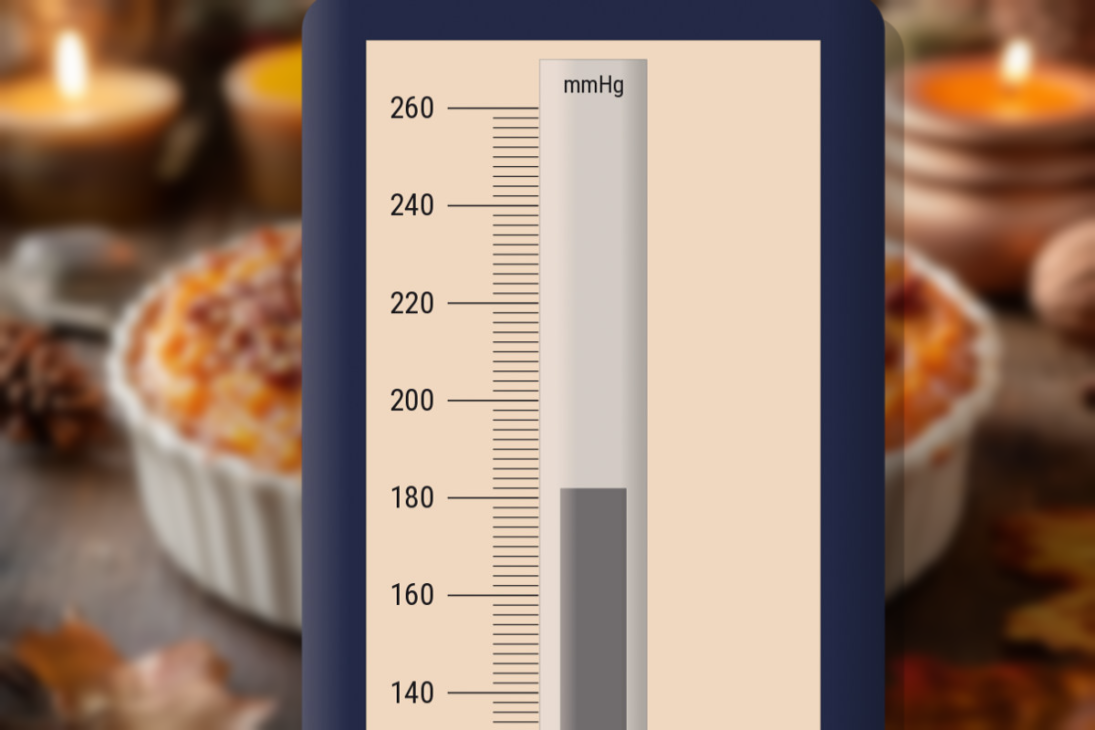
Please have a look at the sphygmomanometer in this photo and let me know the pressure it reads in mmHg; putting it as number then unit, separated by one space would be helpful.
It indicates 182 mmHg
